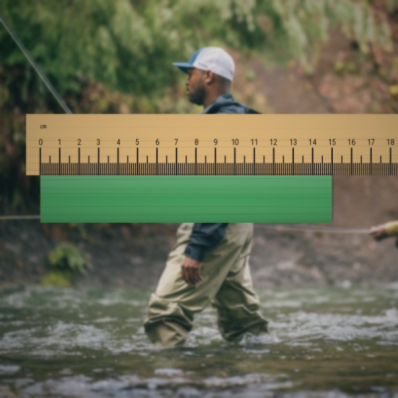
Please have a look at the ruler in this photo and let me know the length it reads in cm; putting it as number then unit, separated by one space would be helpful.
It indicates 15 cm
